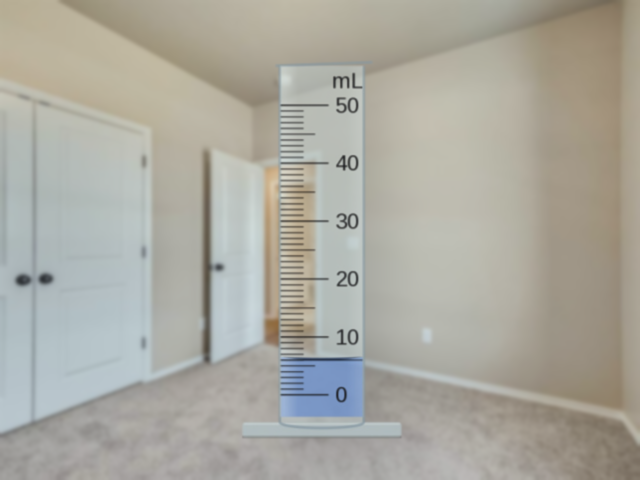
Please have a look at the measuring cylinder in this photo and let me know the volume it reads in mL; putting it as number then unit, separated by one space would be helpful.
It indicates 6 mL
